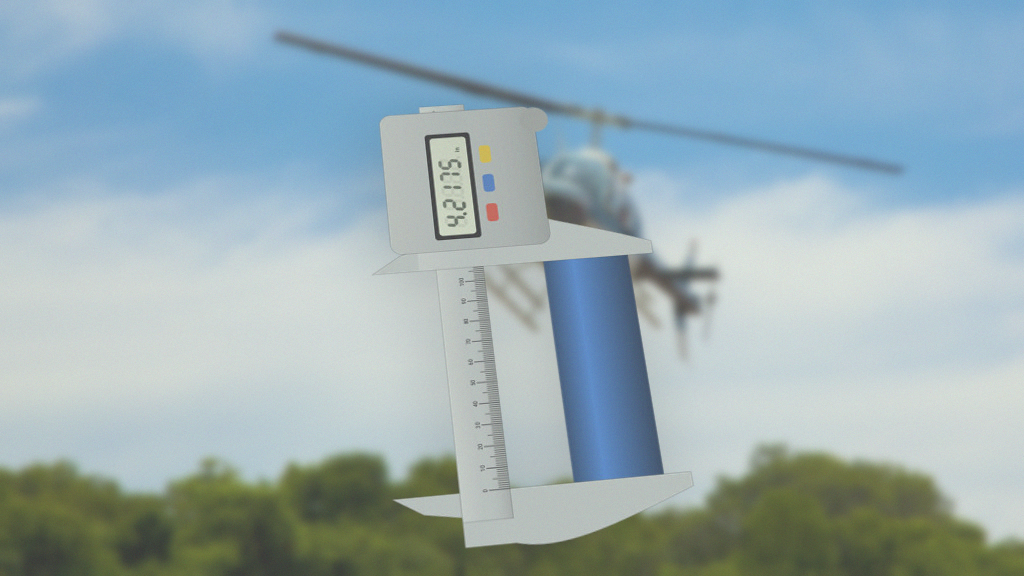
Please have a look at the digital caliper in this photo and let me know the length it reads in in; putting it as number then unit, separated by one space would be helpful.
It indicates 4.2175 in
